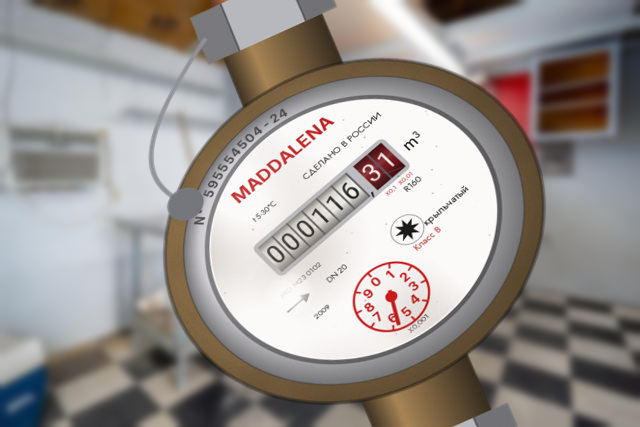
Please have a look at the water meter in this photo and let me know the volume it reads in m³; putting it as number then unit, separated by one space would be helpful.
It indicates 116.315 m³
